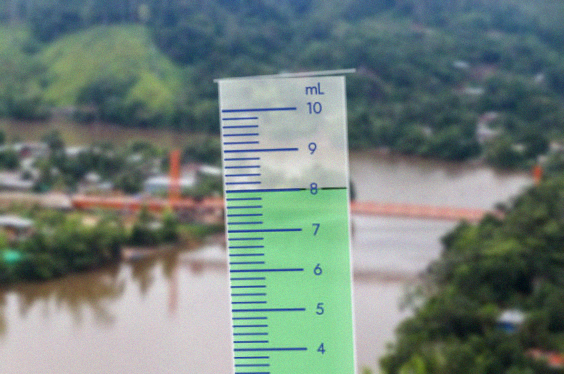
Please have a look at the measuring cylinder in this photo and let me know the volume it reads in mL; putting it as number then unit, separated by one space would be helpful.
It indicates 8 mL
